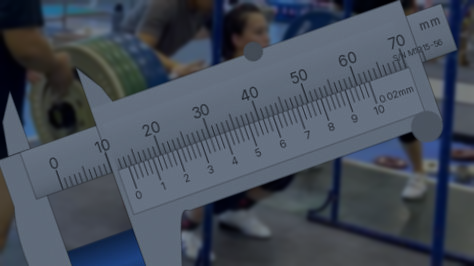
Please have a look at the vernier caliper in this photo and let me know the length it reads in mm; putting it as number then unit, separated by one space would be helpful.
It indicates 13.4 mm
